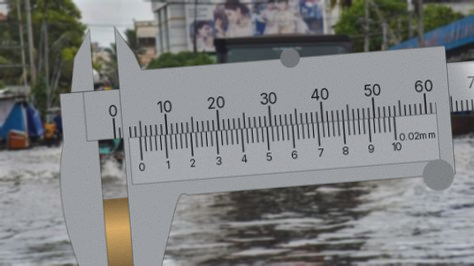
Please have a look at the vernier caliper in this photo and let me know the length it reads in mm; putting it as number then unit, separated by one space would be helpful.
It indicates 4.8 mm
